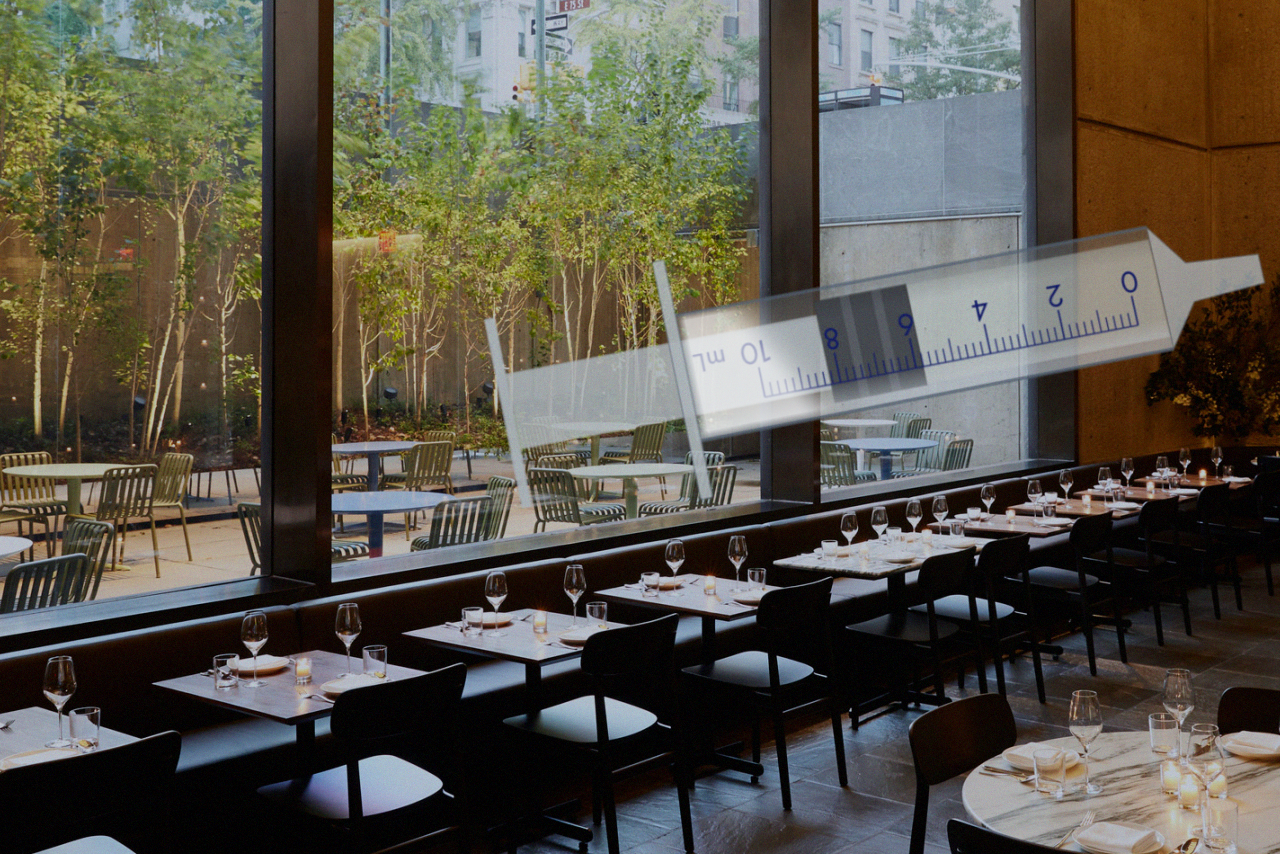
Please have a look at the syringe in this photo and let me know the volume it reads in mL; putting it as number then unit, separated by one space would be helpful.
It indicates 5.8 mL
